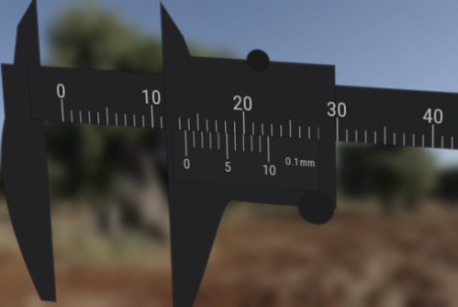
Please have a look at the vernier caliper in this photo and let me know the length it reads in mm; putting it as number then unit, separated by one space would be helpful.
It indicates 13.6 mm
